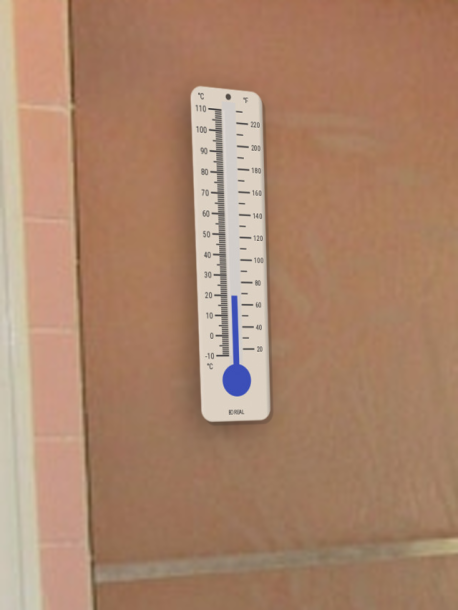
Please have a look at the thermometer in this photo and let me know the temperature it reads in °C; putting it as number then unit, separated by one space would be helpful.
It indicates 20 °C
